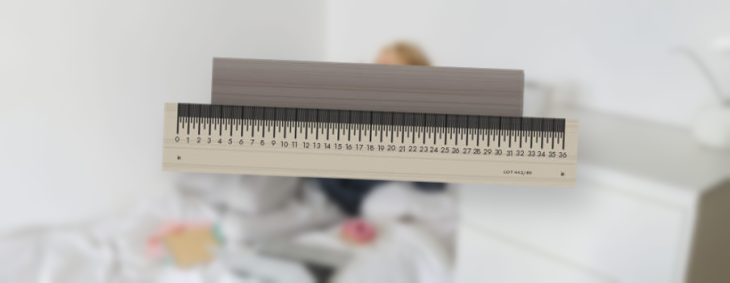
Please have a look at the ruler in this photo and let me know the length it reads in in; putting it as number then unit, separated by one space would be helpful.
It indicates 29 in
